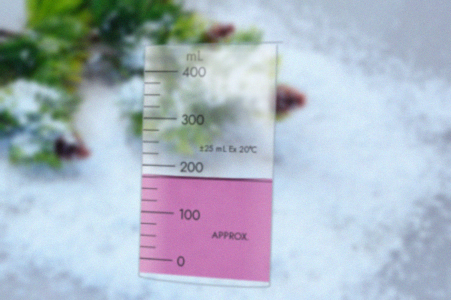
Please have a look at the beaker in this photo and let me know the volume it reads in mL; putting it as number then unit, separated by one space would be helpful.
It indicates 175 mL
